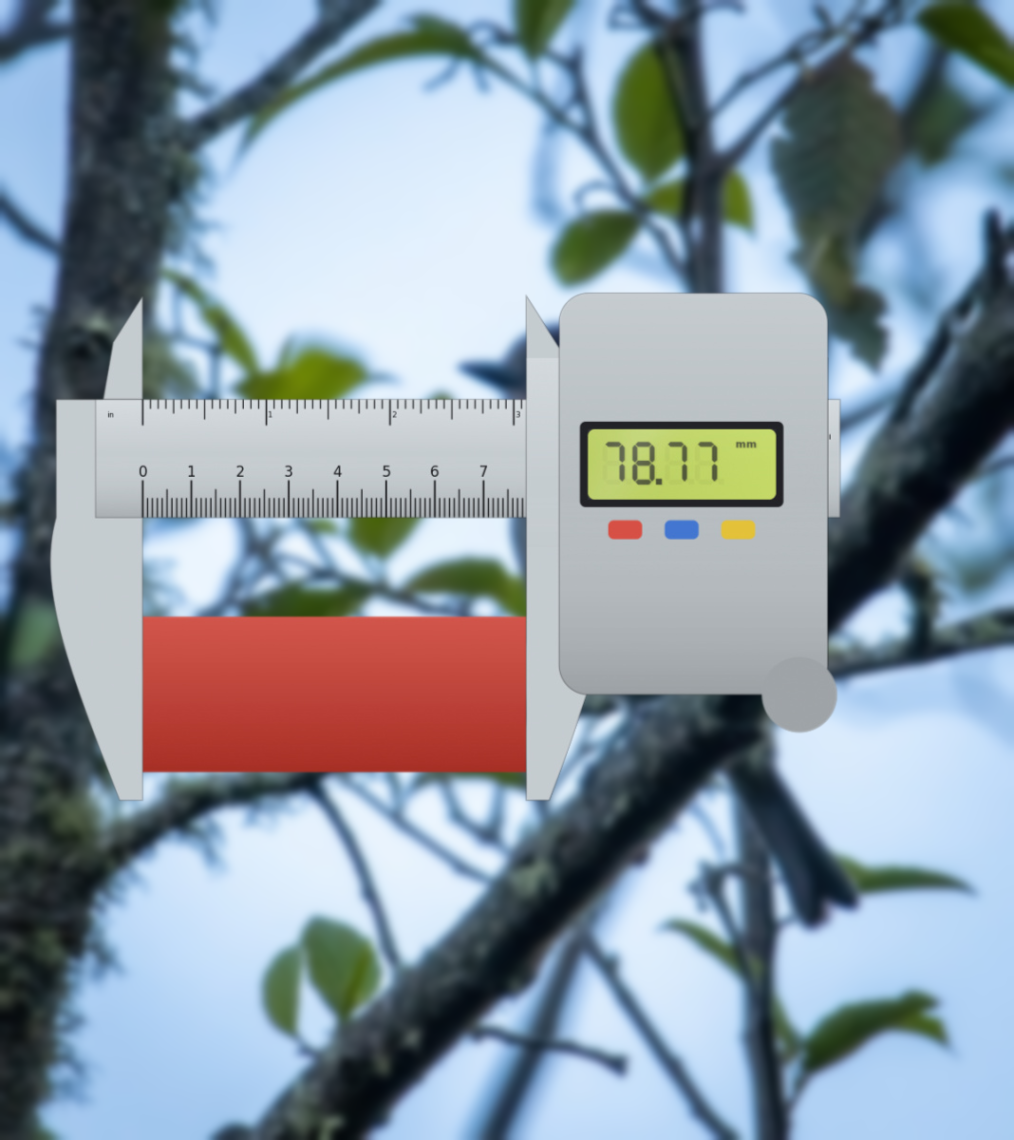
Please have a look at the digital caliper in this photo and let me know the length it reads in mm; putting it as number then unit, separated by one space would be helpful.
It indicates 78.77 mm
